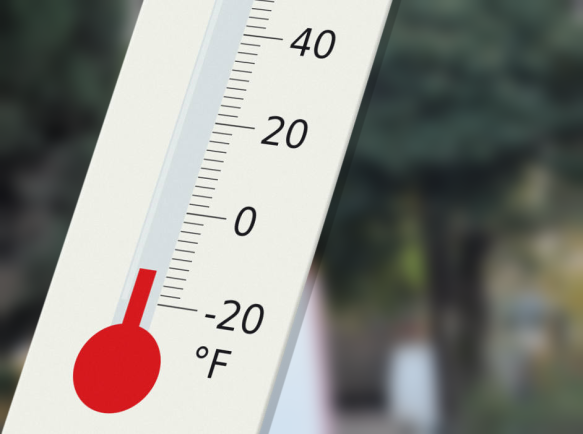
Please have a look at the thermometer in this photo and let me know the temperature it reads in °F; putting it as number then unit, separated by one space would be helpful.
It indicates -13 °F
